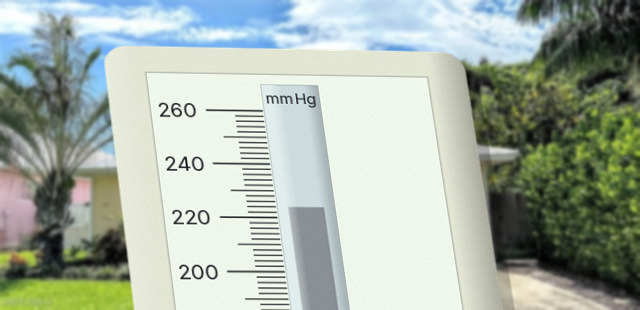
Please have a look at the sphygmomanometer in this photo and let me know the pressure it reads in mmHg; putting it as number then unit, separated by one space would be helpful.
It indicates 224 mmHg
